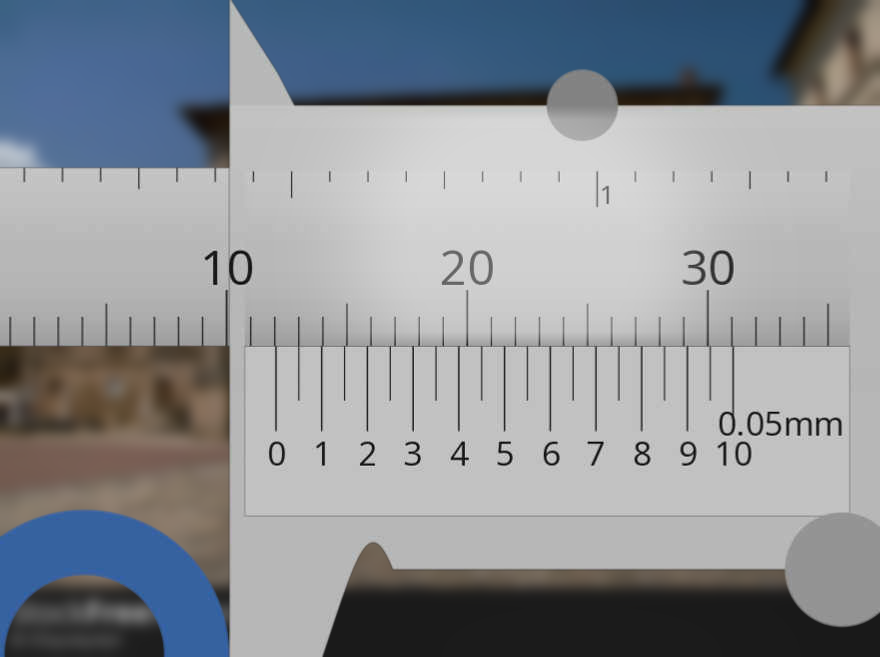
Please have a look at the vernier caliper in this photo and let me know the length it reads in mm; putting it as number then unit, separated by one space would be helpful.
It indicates 12.05 mm
